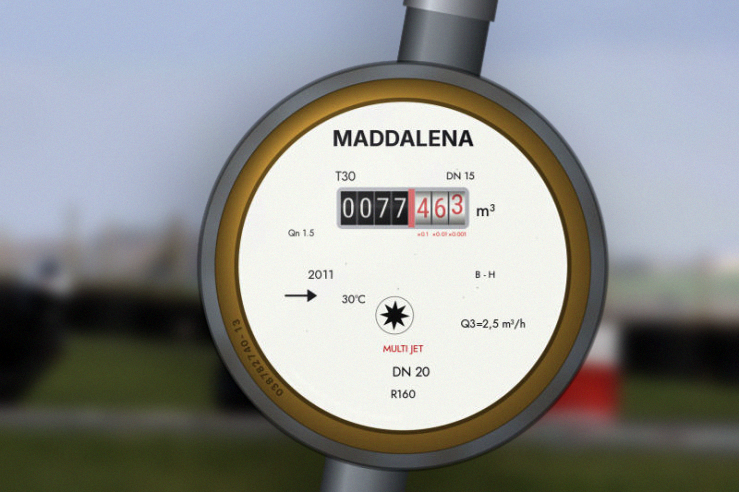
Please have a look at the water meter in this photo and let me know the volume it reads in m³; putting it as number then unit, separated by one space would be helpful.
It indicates 77.463 m³
